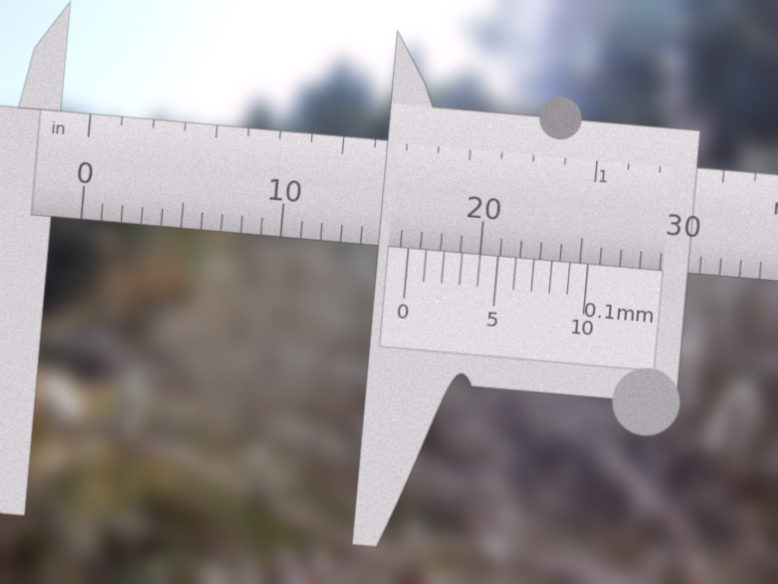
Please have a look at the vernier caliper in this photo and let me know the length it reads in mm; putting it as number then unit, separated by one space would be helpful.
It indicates 16.4 mm
